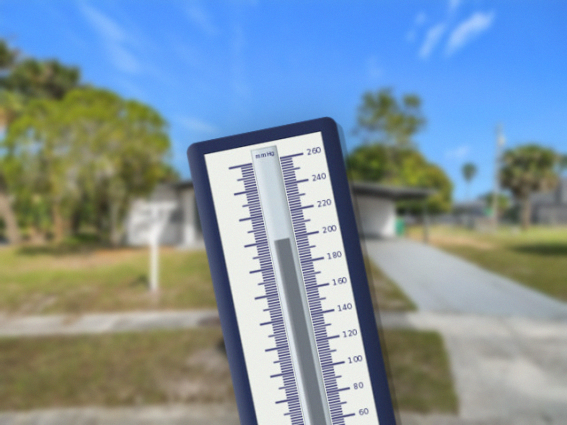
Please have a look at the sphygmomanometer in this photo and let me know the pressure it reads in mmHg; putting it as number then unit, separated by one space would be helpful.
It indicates 200 mmHg
